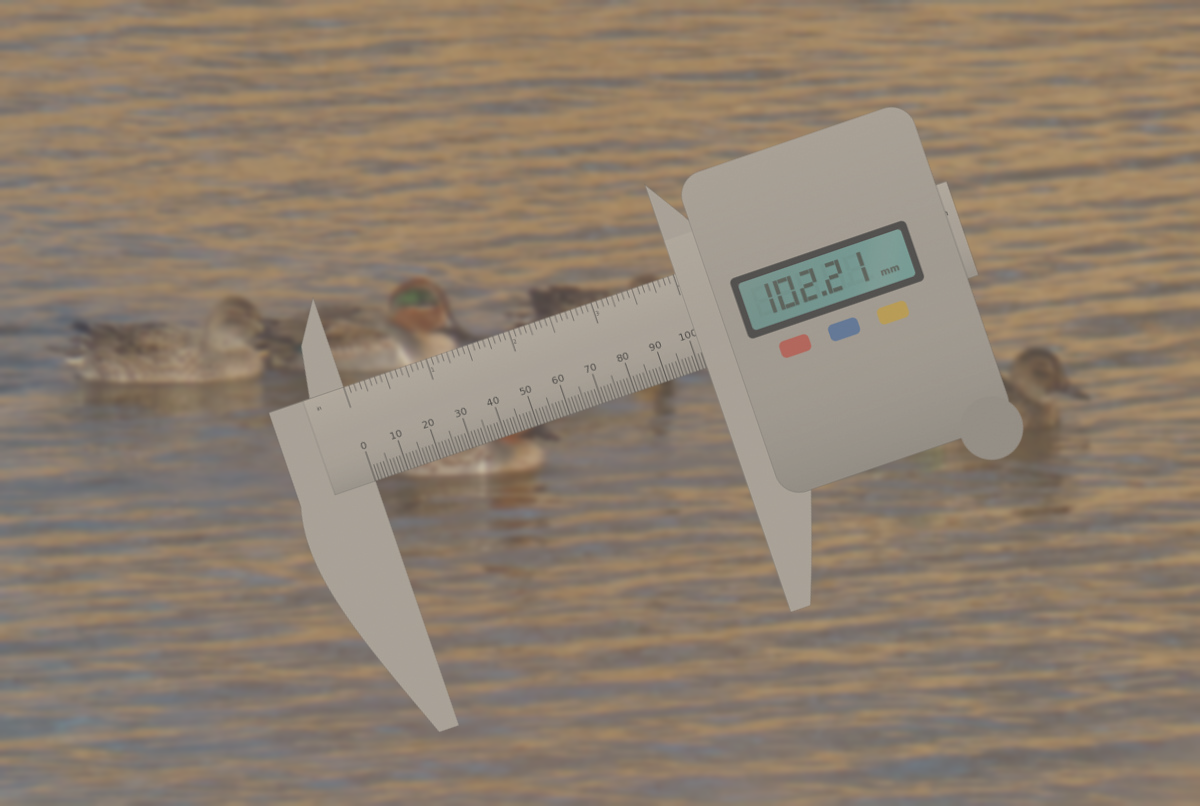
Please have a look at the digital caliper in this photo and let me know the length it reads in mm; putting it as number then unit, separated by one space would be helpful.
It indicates 102.21 mm
